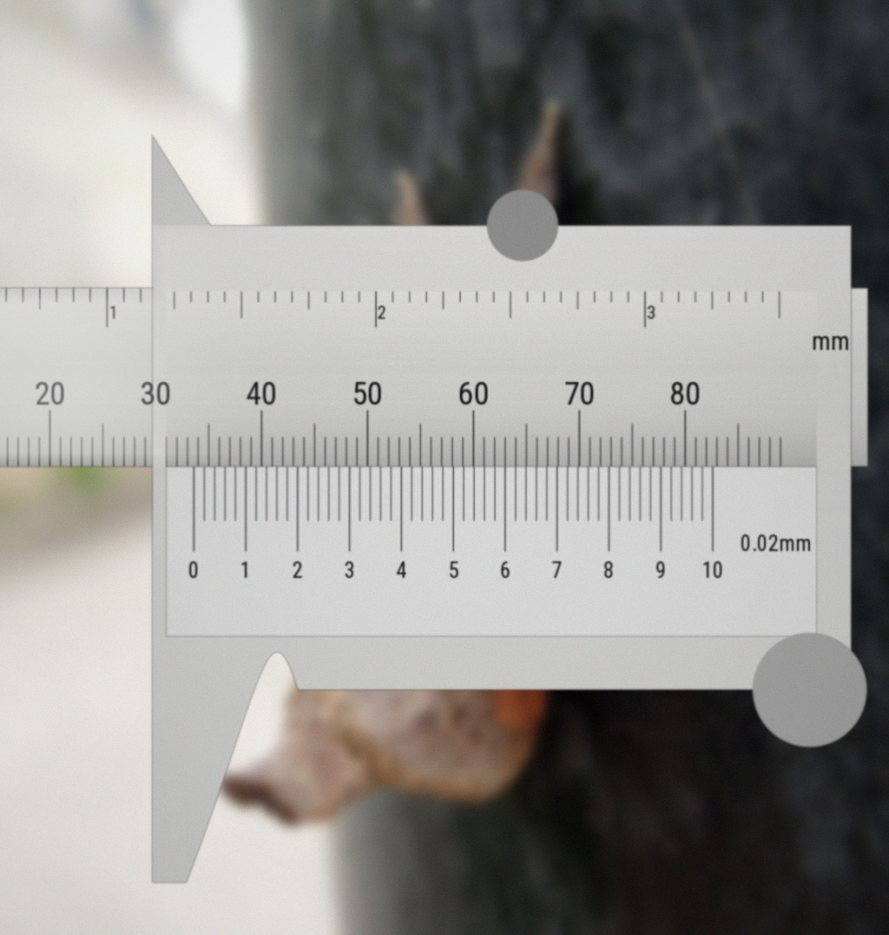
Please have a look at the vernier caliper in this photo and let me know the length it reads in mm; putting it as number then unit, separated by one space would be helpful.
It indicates 33.6 mm
